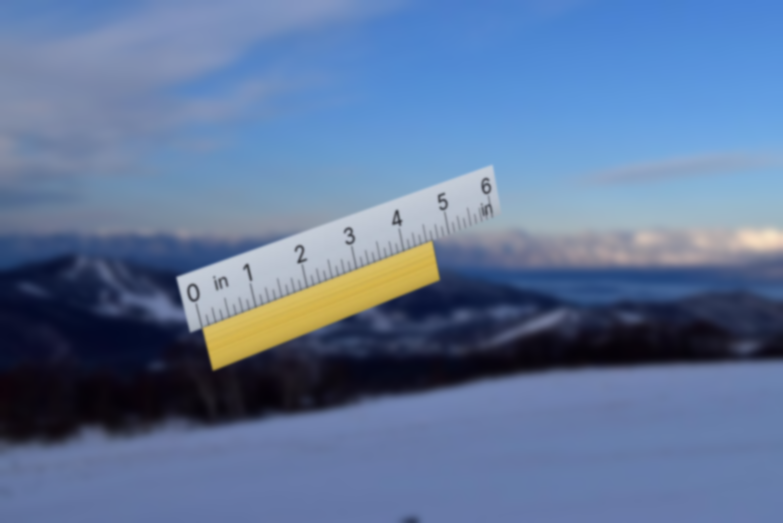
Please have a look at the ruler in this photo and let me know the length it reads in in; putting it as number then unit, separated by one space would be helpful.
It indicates 4.625 in
